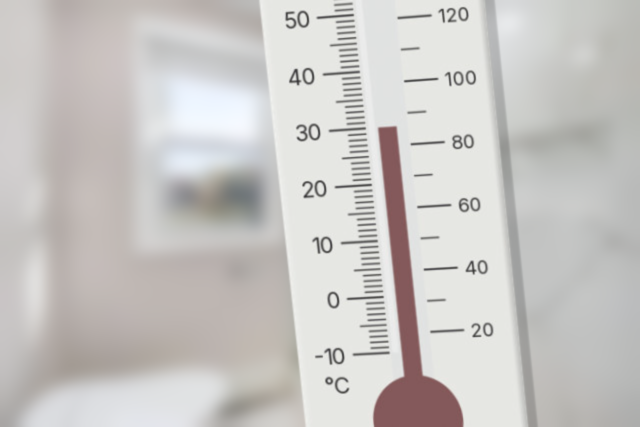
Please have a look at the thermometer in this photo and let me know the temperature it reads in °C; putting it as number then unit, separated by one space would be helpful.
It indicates 30 °C
